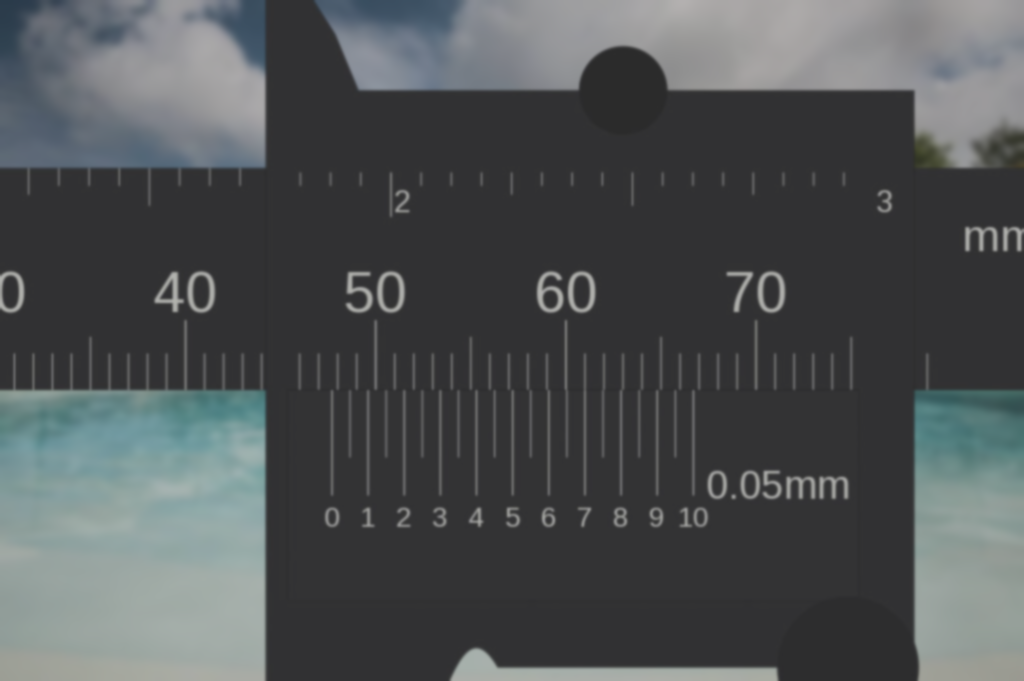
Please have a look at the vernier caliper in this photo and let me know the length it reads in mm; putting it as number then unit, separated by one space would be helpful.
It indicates 47.7 mm
